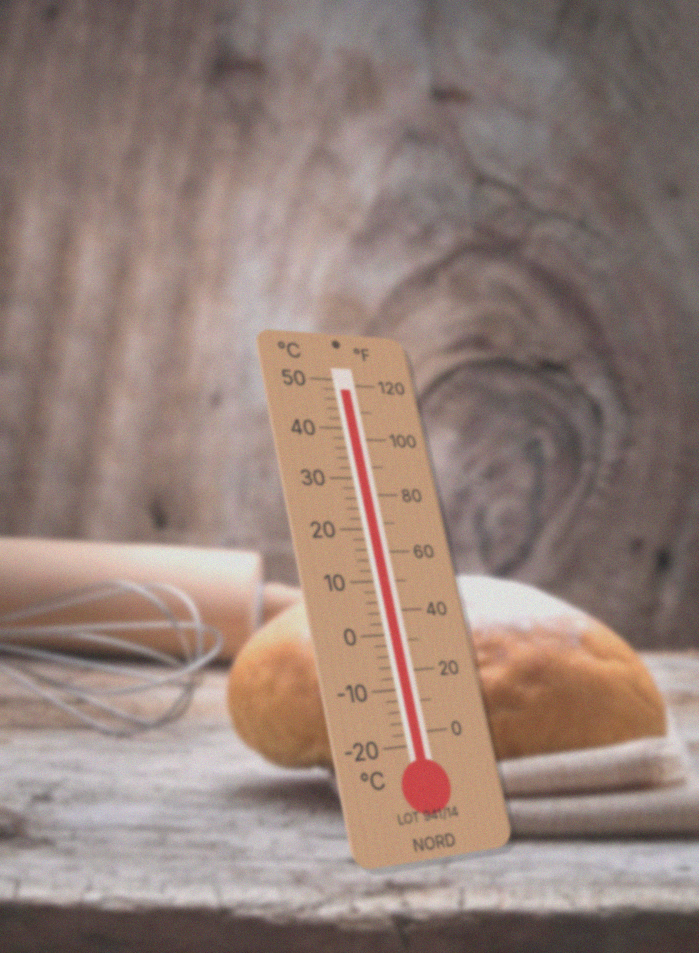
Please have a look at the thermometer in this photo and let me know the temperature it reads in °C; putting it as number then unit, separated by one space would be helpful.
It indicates 48 °C
